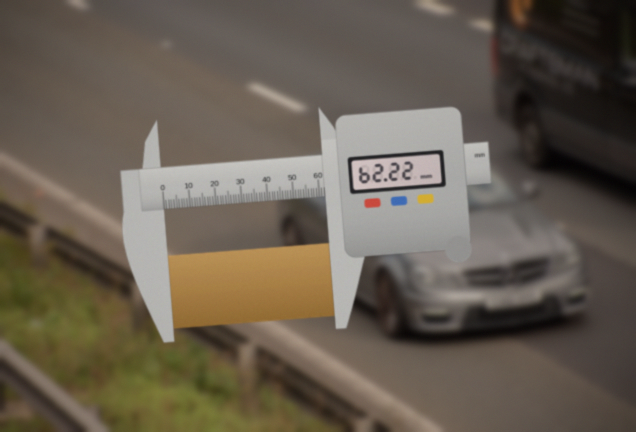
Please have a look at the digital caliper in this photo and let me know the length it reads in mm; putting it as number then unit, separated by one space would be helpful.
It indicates 62.22 mm
